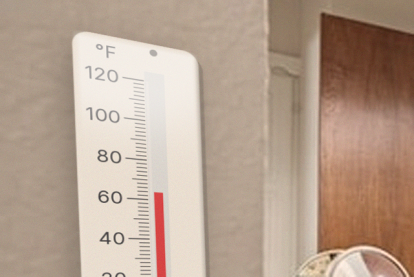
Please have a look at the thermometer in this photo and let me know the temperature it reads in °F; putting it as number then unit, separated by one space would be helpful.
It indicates 64 °F
